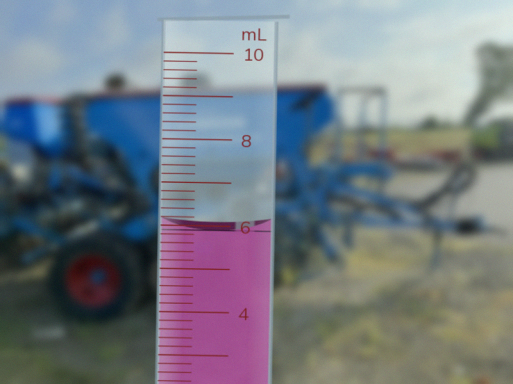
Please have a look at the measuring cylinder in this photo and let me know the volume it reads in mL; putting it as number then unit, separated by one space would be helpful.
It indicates 5.9 mL
